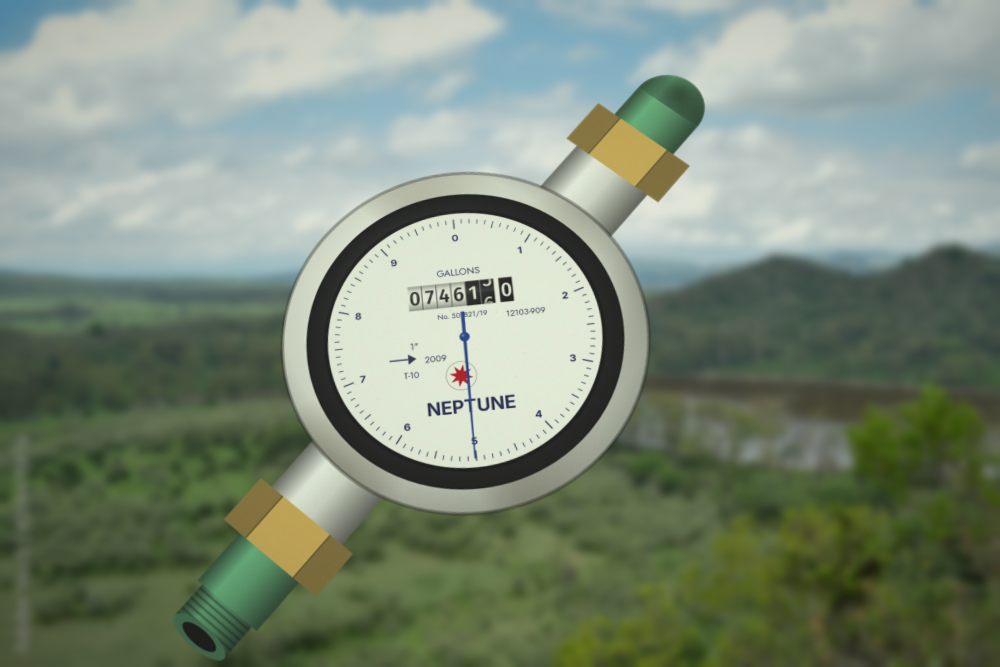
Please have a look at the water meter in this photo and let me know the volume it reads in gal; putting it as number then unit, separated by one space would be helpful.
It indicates 746155.0 gal
